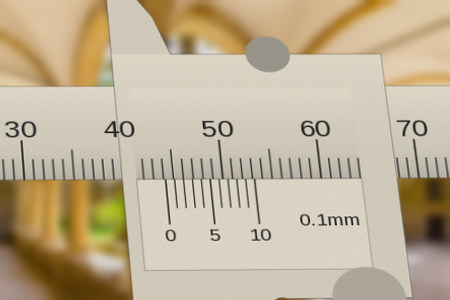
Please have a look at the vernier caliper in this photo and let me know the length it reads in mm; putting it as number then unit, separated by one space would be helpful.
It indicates 44.2 mm
